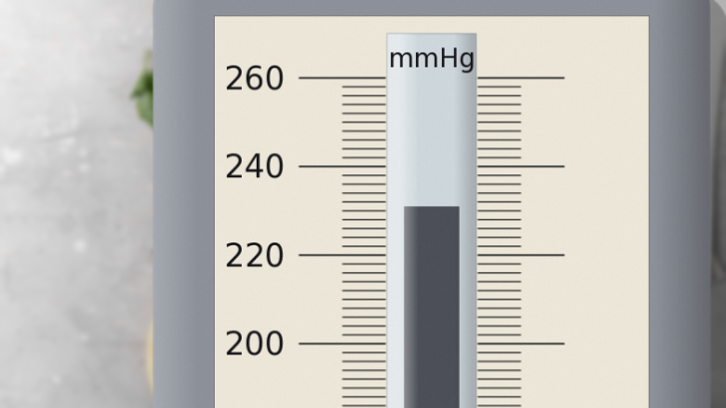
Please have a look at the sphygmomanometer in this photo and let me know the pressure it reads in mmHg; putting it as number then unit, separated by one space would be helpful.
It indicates 231 mmHg
